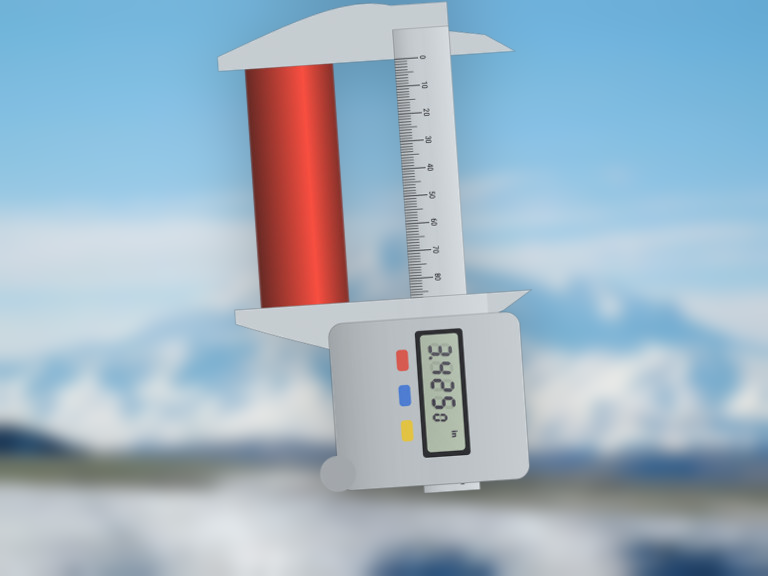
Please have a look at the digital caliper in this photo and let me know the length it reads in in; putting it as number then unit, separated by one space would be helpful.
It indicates 3.4250 in
